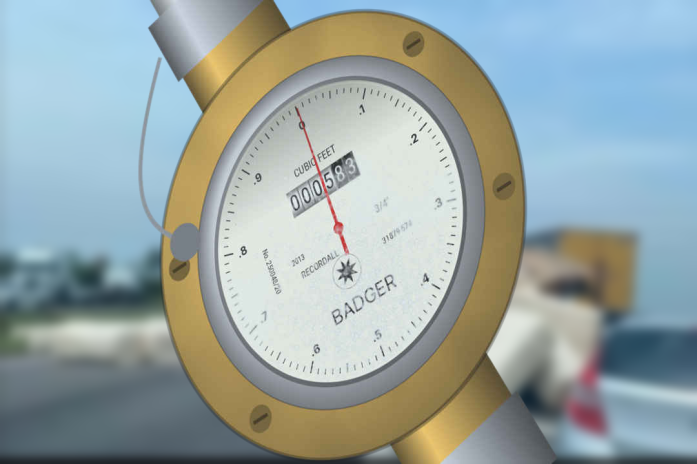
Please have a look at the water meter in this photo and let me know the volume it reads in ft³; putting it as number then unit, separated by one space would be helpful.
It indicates 583.00 ft³
